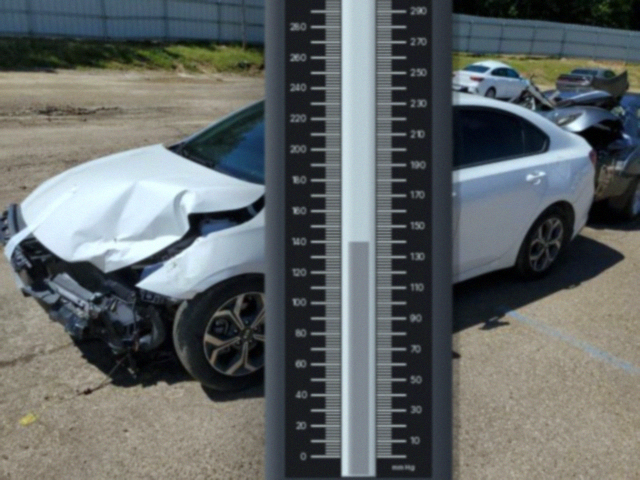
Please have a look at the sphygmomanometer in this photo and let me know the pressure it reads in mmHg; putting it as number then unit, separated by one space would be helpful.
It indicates 140 mmHg
